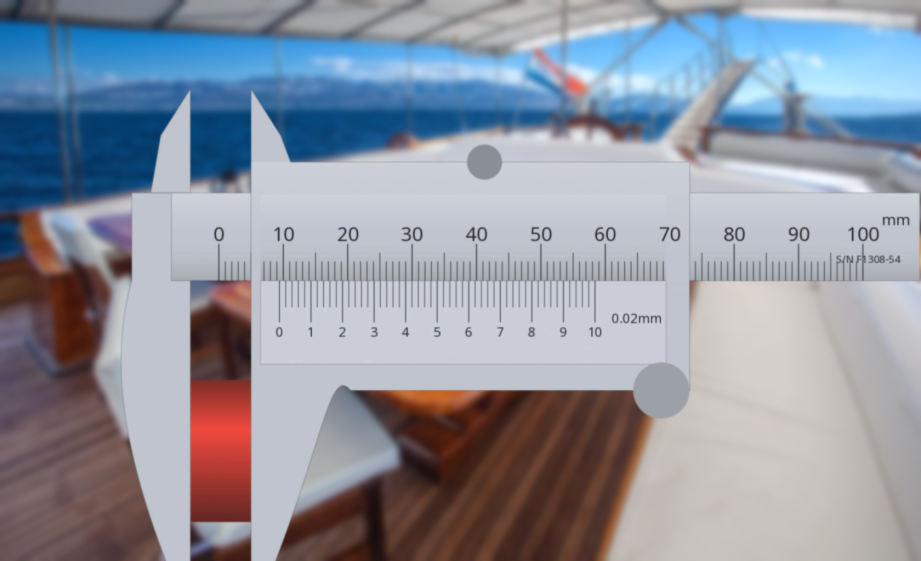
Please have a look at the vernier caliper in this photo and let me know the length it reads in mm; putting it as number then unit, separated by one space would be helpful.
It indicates 9.4 mm
